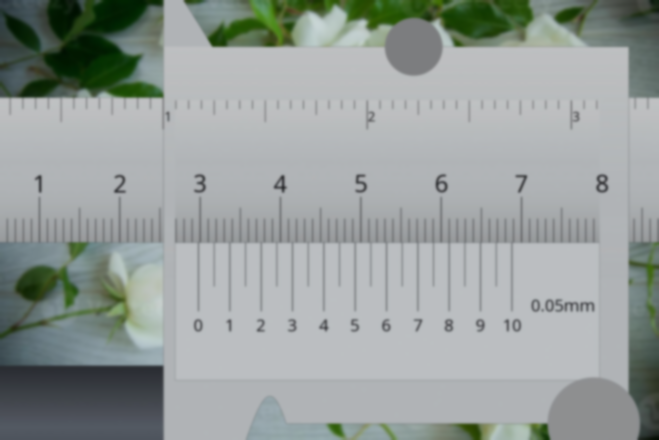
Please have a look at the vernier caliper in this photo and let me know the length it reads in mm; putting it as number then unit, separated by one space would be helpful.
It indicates 29.8 mm
